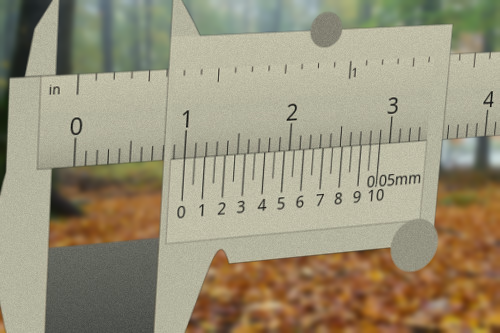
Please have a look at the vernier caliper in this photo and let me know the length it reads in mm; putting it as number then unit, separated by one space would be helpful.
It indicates 10.0 mm
